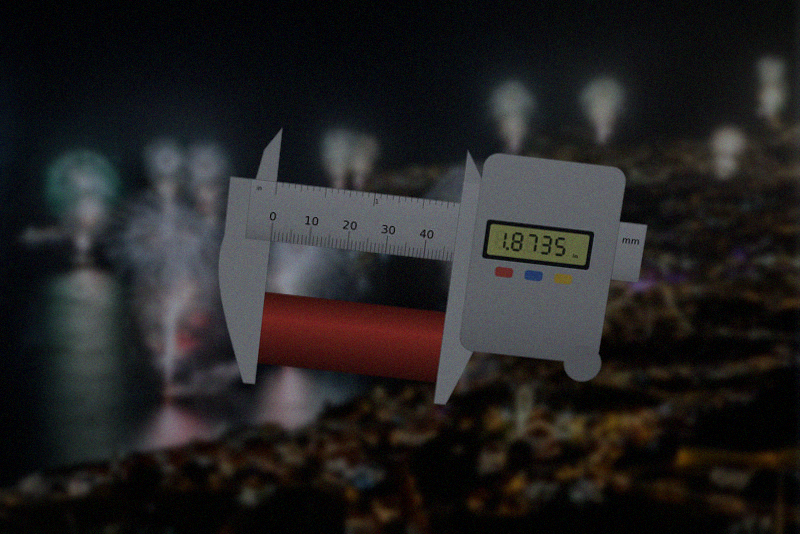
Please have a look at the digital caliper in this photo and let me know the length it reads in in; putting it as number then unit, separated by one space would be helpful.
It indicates 1.8735 in
